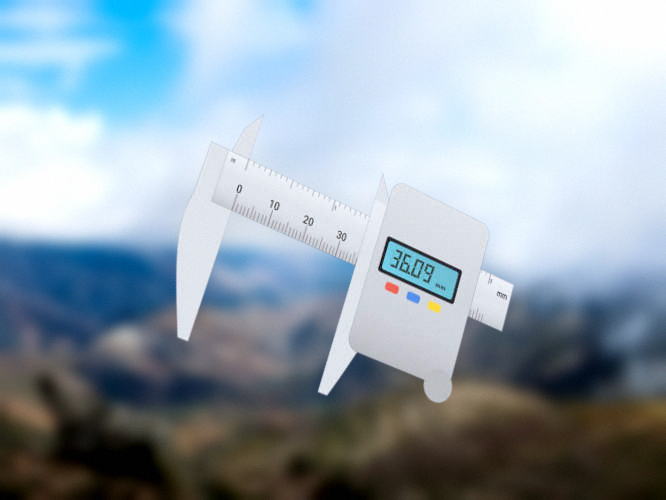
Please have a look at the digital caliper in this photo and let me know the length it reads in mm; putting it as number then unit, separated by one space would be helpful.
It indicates 36.09 mm
